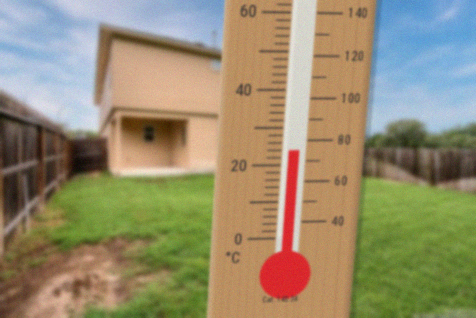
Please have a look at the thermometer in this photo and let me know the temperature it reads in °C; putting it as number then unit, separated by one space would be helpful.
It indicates 24 °C
